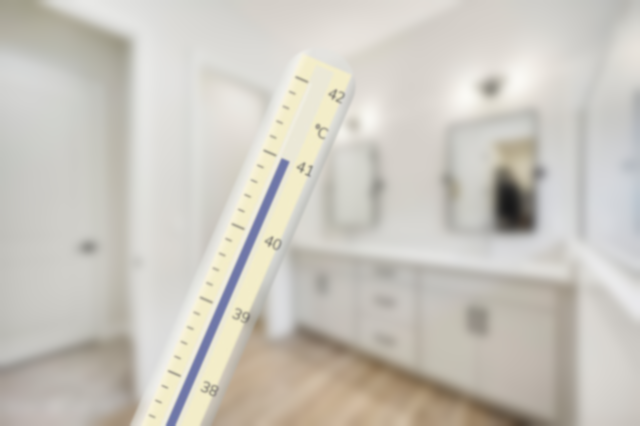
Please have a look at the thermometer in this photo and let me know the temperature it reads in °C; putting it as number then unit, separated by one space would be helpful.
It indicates 41 °C
